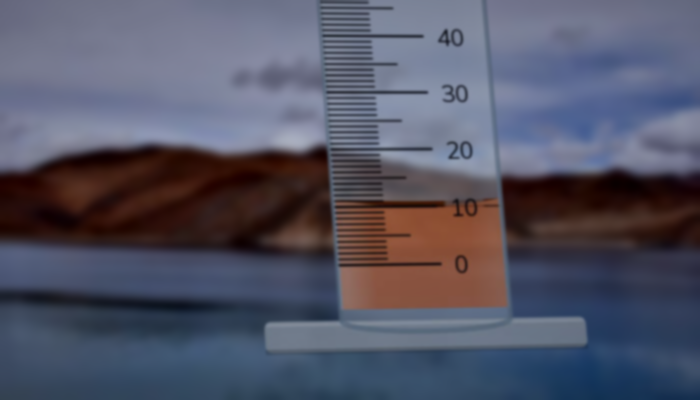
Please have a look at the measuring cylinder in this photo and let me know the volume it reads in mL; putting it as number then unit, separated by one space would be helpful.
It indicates 10 mL
